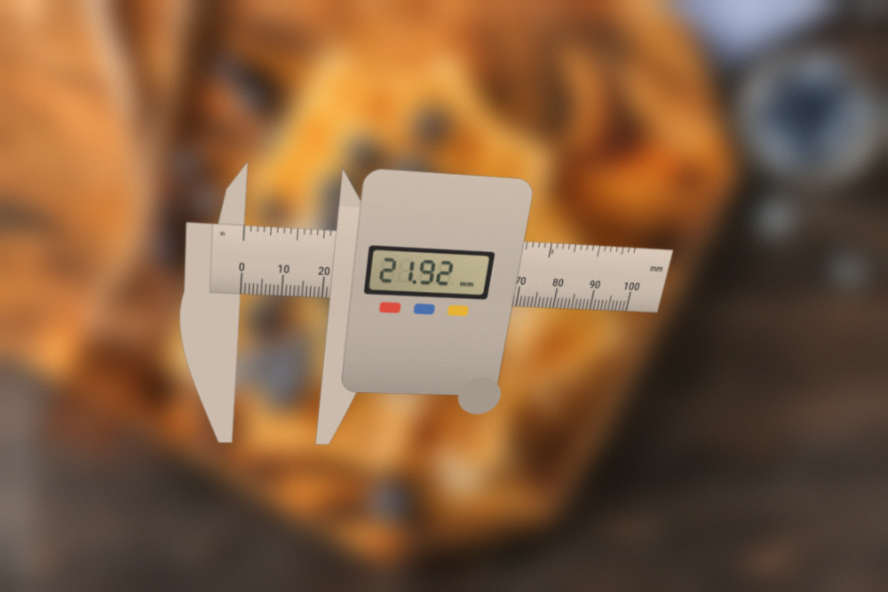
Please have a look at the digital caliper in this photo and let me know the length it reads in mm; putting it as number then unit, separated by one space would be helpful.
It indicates 21.92 mm
